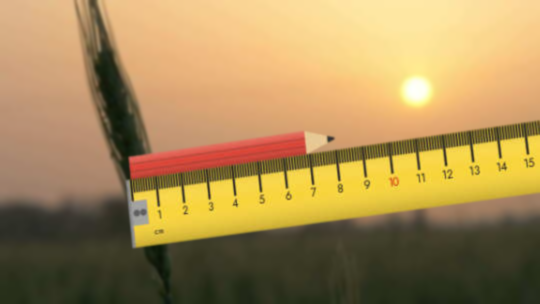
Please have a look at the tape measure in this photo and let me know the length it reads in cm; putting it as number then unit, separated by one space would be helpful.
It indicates 8 cm
